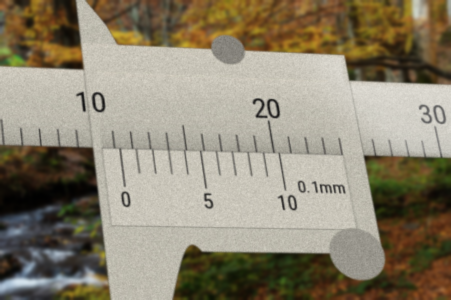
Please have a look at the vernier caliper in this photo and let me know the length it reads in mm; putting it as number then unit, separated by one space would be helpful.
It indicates 11.3 mm
